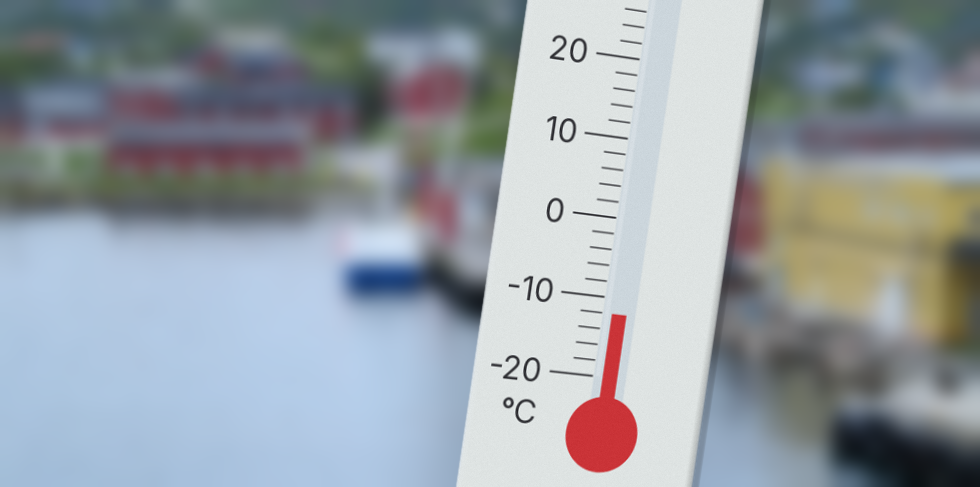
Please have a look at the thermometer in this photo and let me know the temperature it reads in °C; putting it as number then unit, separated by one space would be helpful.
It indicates -12 °C
